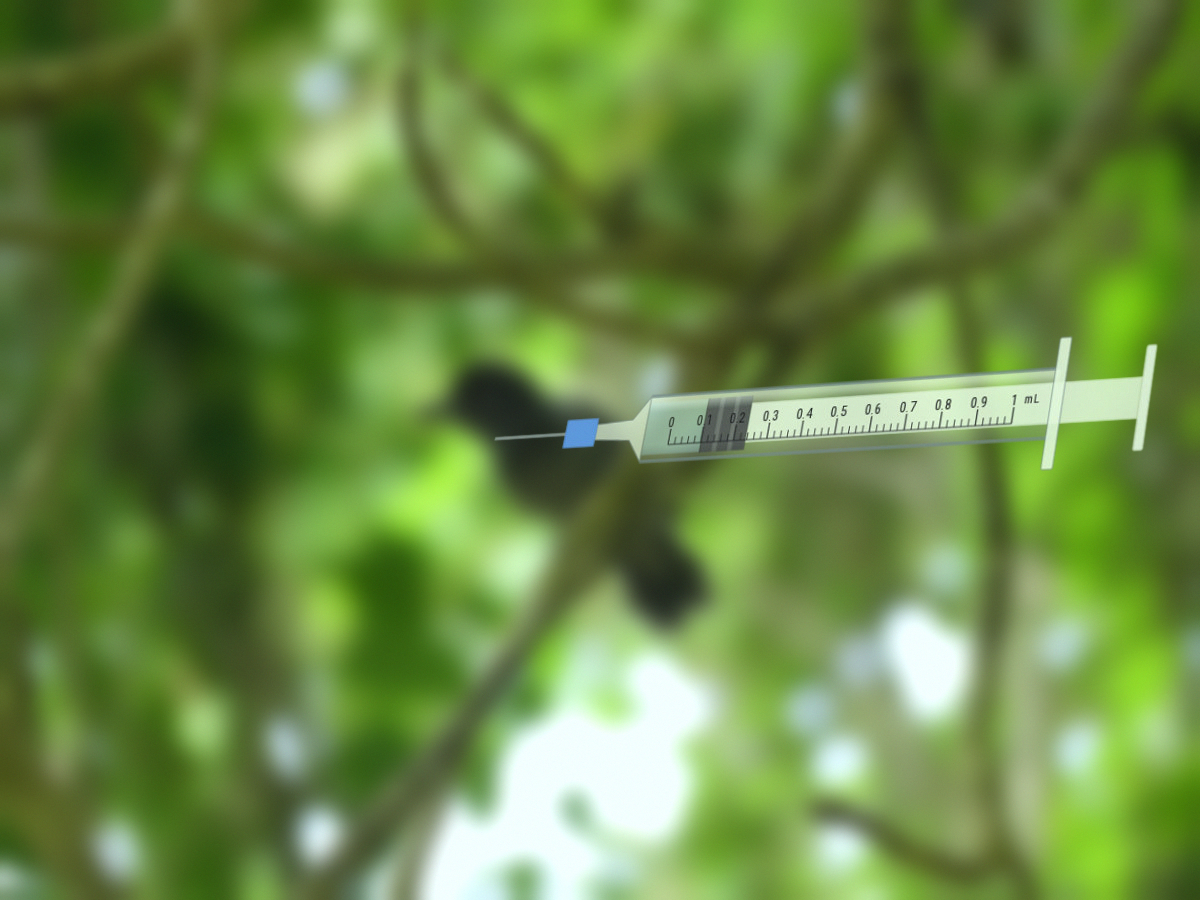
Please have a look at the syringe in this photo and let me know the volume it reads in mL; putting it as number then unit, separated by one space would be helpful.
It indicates 0.1 mL
